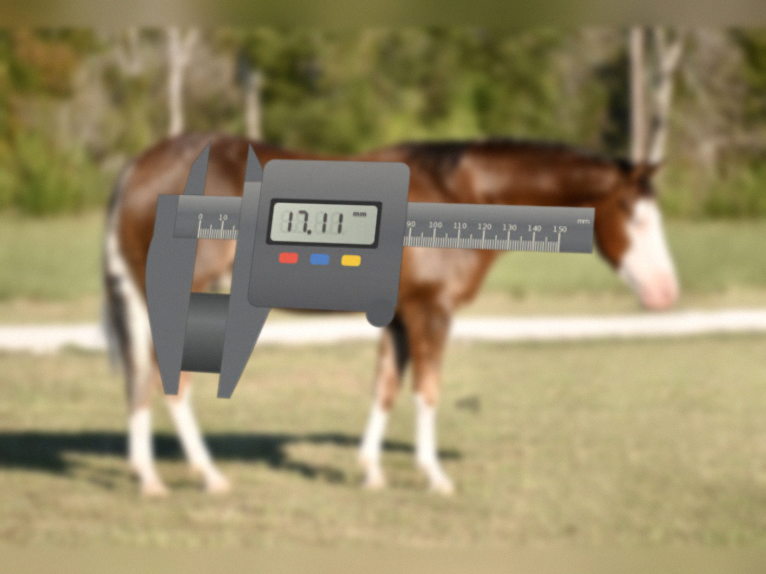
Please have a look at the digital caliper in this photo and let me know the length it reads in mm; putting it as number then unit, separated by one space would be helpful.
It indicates 17.11 mm
